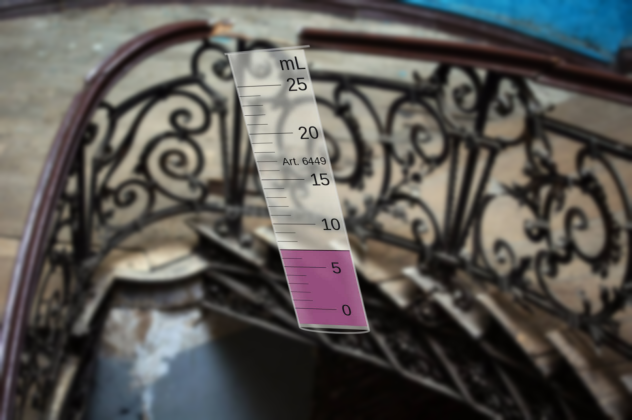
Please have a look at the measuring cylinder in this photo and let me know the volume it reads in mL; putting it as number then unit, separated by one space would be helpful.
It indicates 7 mL
